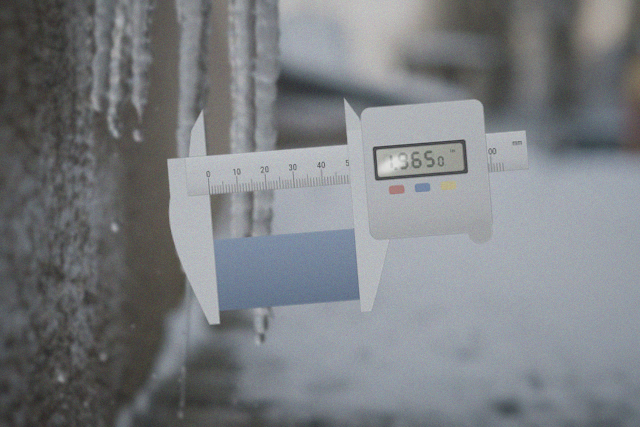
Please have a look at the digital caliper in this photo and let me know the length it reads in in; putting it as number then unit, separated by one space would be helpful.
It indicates 1.9650 in
